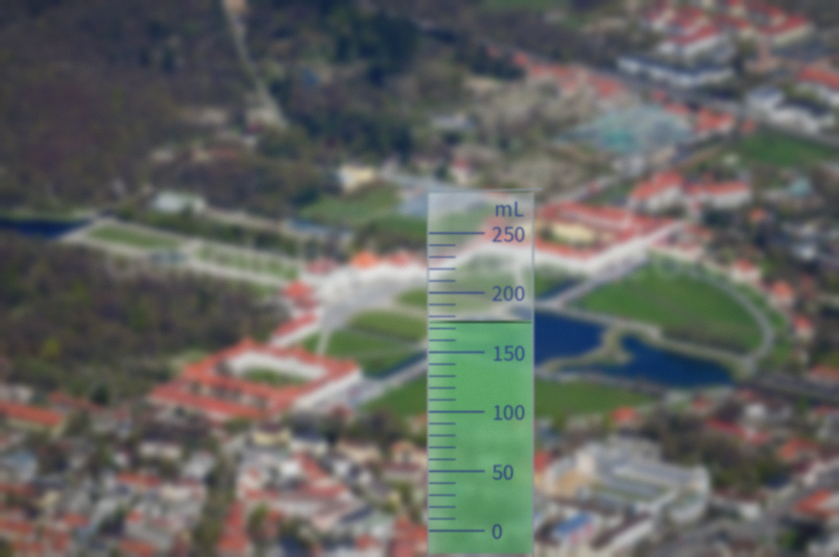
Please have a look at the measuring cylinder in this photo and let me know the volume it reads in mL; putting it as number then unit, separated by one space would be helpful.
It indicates 175 mL
